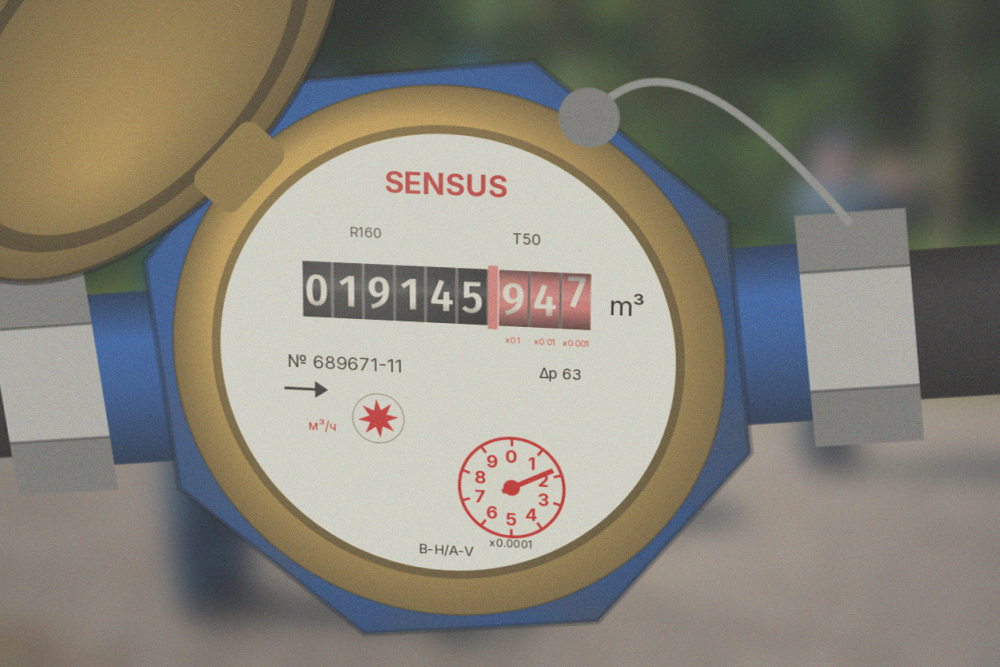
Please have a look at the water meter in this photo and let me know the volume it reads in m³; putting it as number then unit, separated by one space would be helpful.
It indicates 19145.9471 m³
